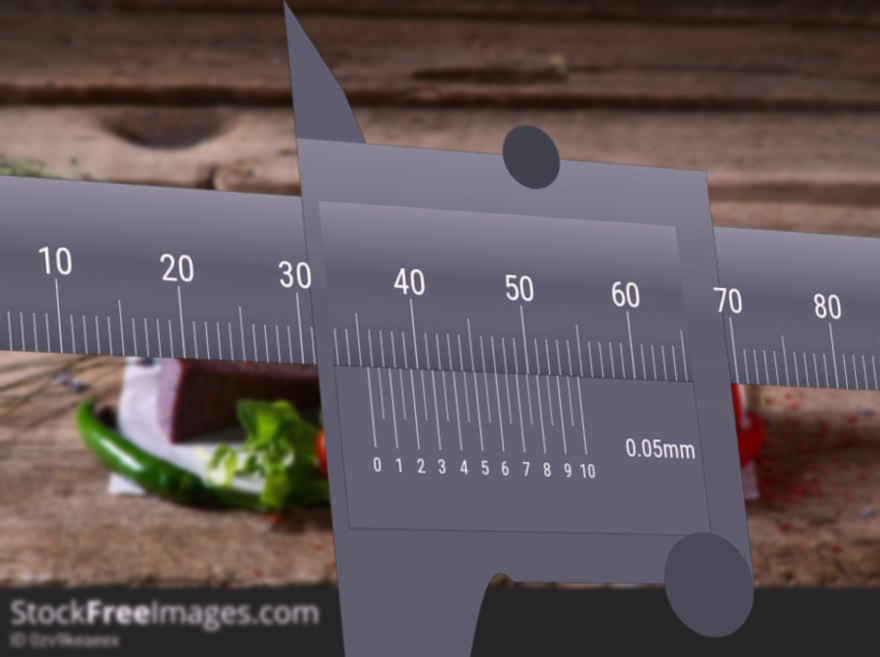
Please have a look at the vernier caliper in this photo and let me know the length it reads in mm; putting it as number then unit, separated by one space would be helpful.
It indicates 35.6 mm
